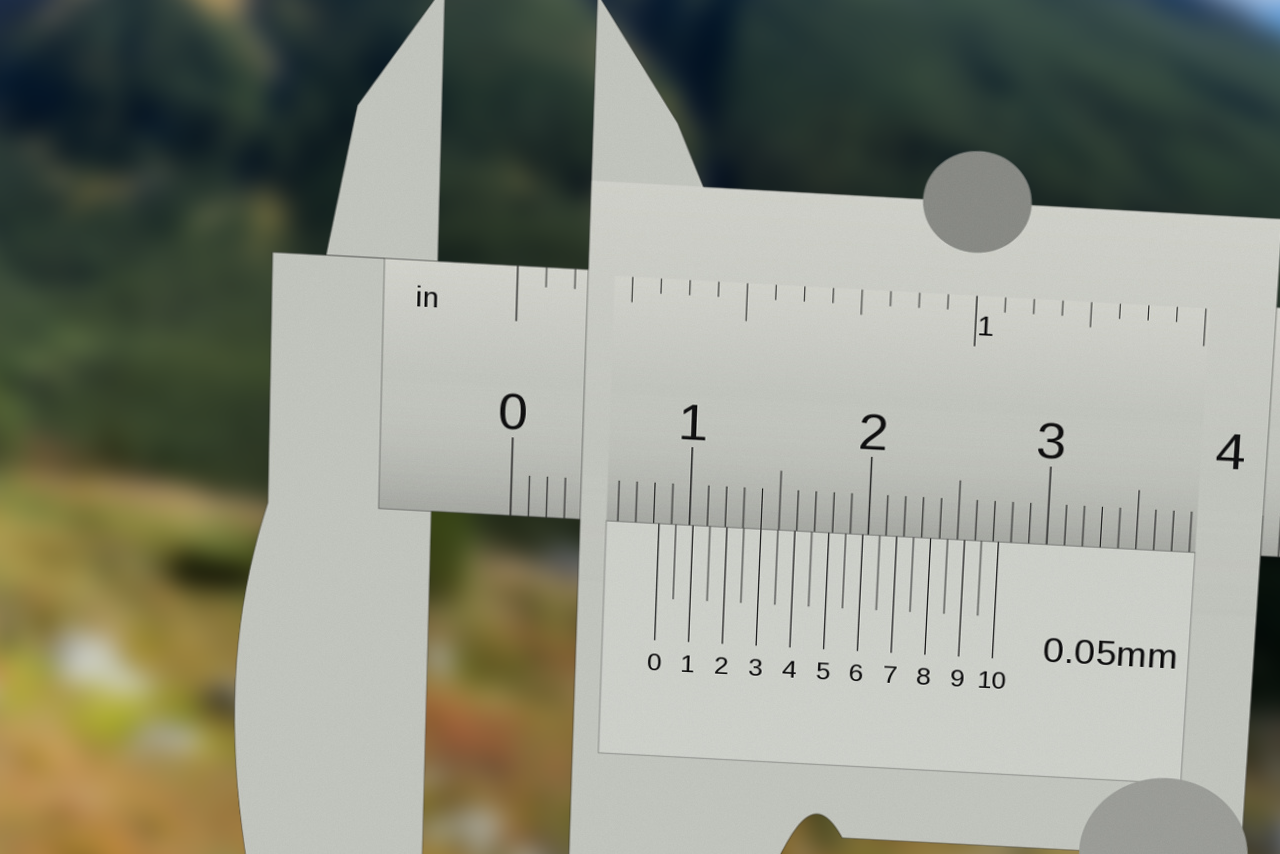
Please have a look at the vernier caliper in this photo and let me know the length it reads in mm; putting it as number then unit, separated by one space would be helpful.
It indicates 8.3 mm
